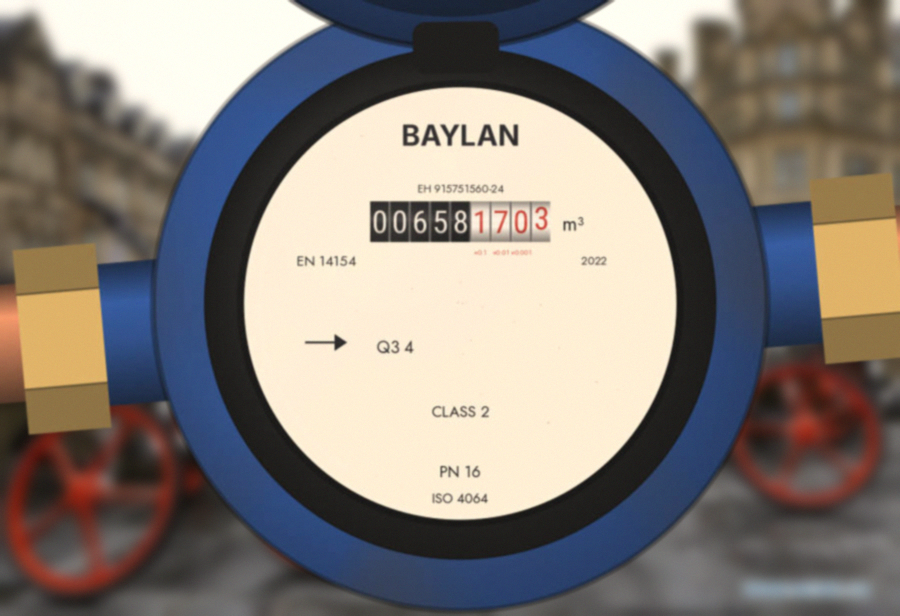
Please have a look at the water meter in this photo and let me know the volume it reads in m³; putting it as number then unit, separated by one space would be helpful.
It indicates 658.1703 m³
